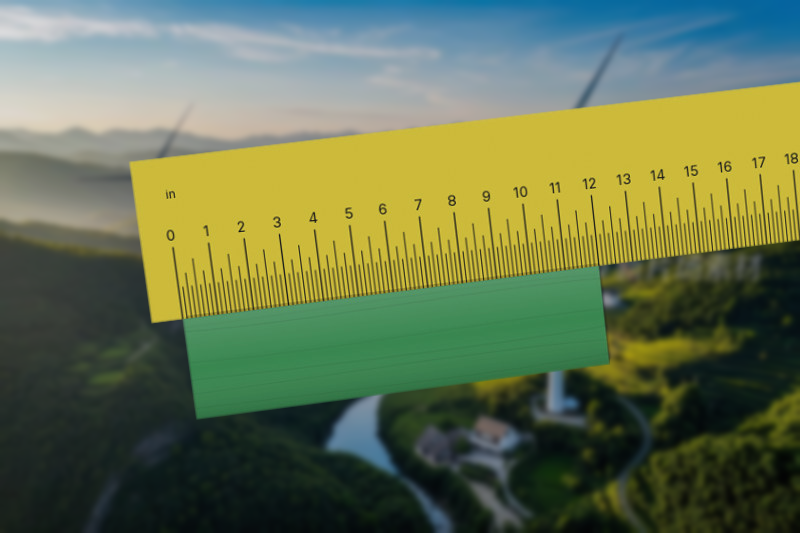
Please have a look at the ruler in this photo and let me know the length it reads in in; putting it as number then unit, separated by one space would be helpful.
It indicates 12 in
